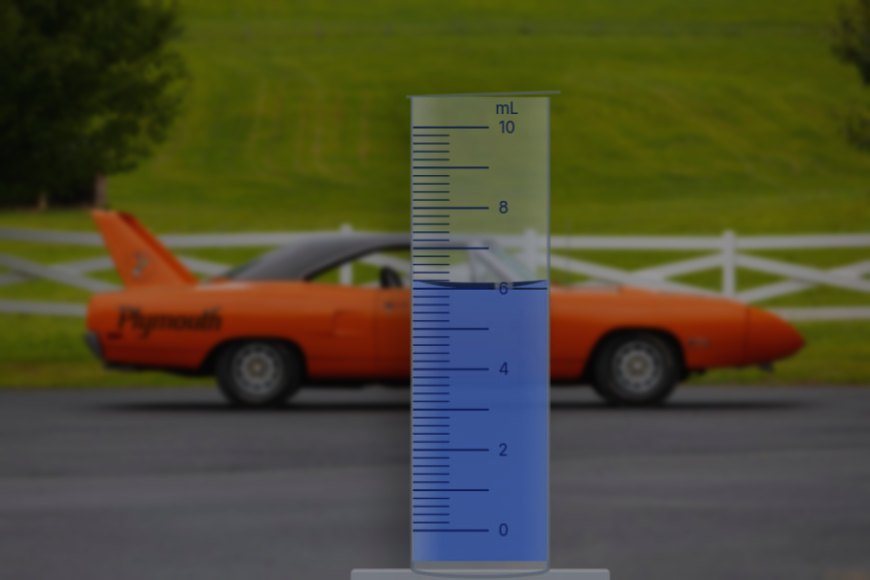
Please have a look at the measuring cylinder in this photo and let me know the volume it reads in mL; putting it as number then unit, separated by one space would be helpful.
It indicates 6 mL
